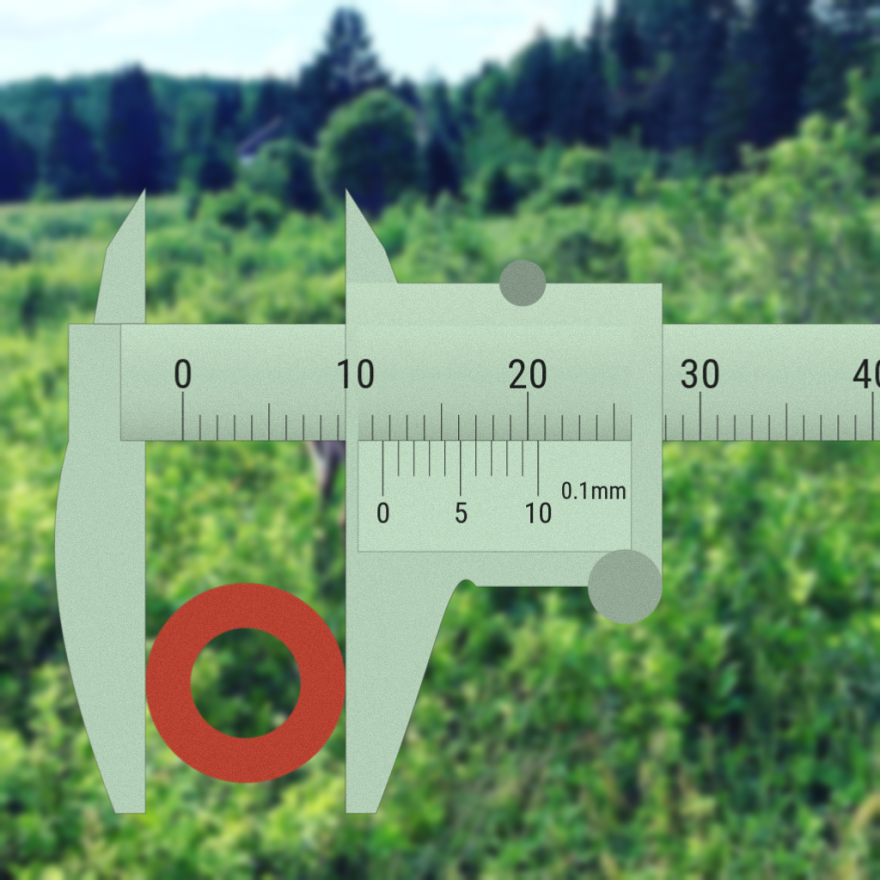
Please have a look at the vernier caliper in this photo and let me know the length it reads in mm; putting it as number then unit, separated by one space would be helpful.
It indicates 11.6 mm
